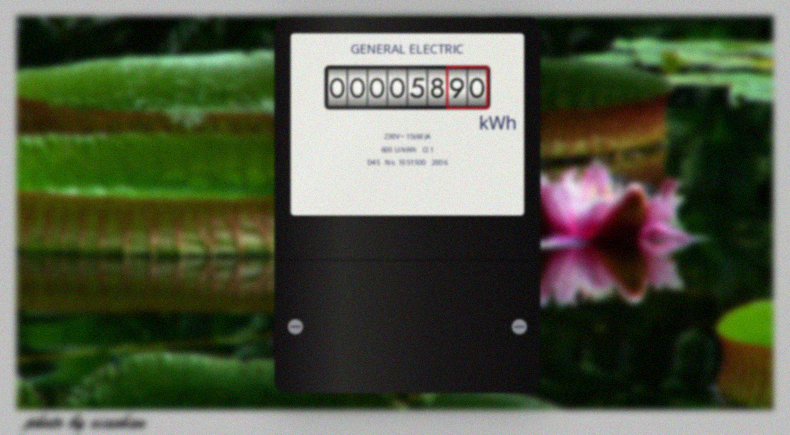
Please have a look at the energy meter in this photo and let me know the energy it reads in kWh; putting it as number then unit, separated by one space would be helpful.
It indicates 58.90 kWh
